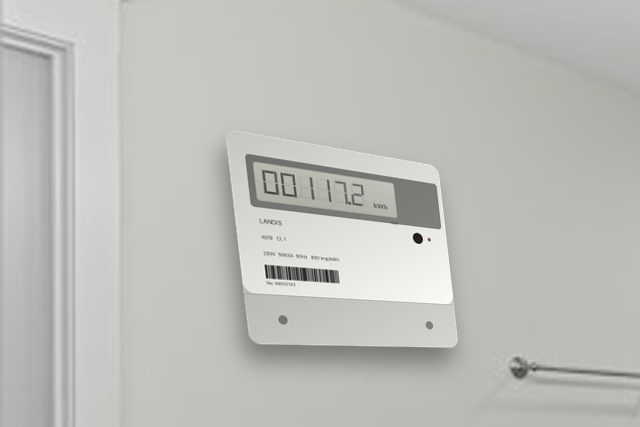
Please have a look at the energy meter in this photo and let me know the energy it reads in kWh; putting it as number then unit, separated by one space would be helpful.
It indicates 117.2 kWh
